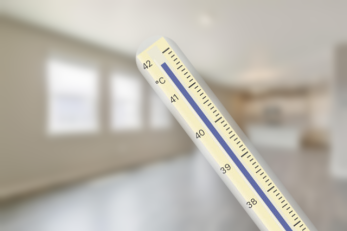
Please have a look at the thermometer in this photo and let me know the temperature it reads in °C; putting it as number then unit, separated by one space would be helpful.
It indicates 41.8 °C
